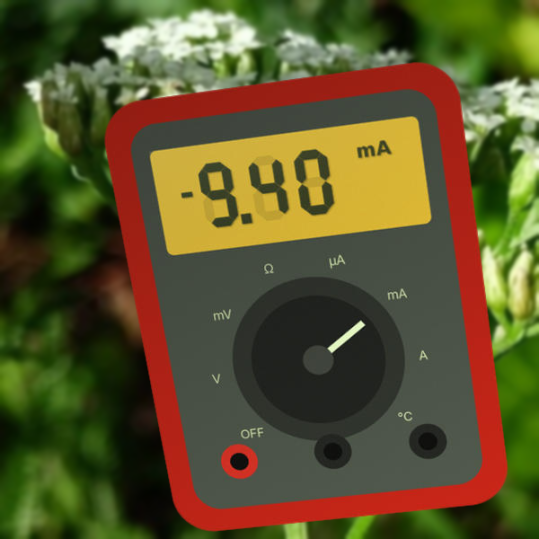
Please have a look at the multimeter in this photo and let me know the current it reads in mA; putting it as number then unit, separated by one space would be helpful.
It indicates -9.40 mA
